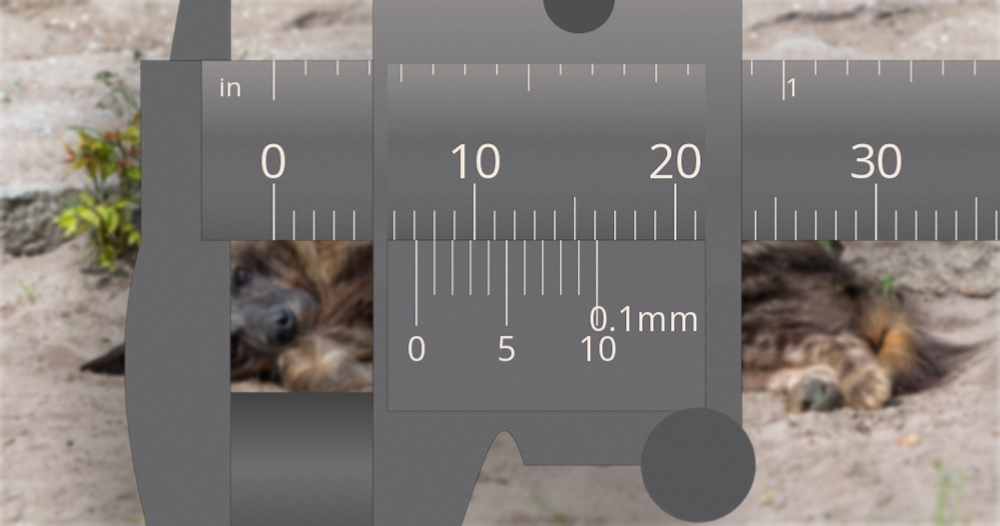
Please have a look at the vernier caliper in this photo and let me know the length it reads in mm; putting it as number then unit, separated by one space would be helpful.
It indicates 7.1 mm
